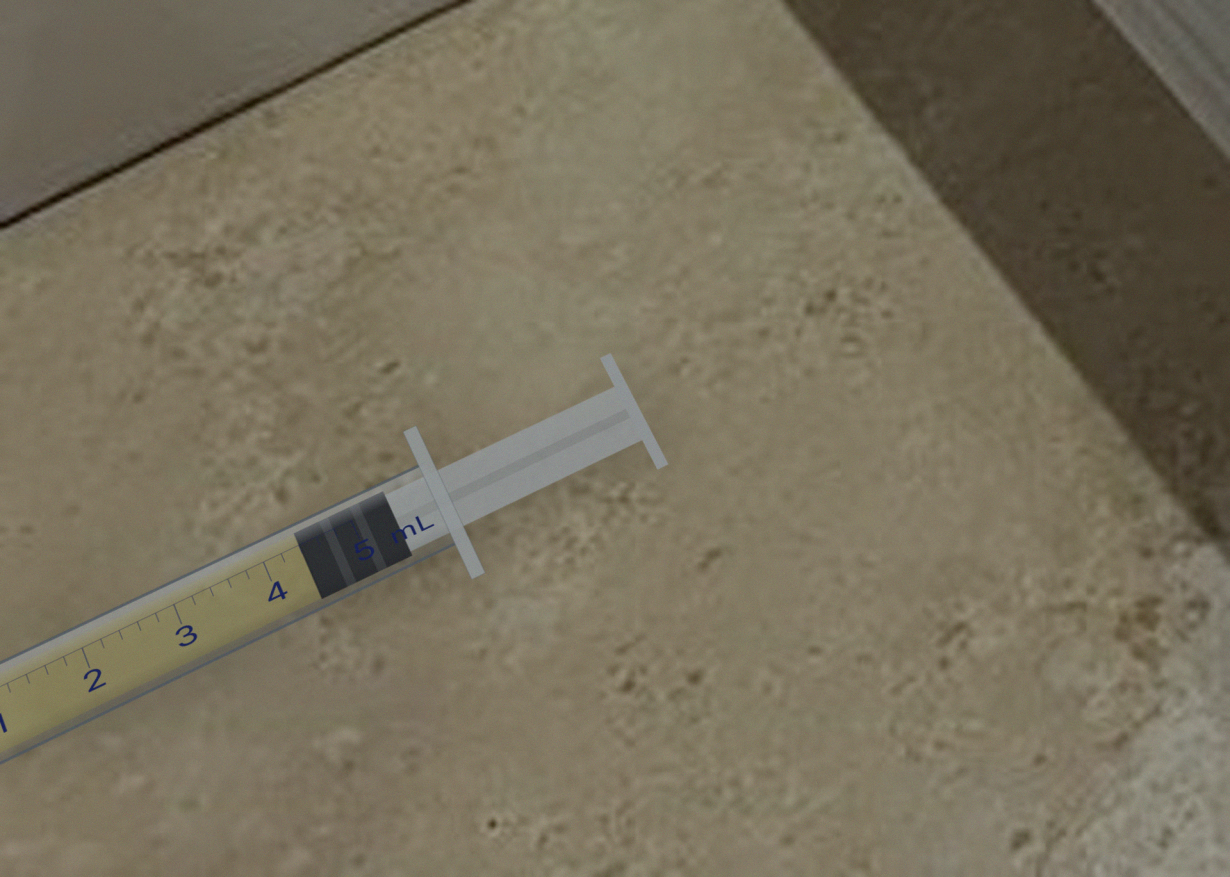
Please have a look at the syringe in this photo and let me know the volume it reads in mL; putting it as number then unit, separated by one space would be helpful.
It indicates 4.4 mL
